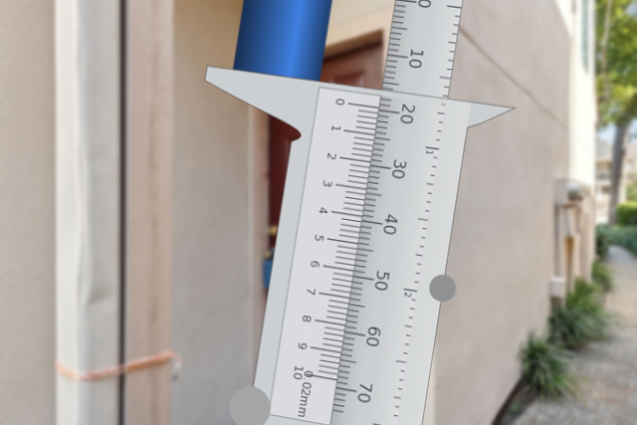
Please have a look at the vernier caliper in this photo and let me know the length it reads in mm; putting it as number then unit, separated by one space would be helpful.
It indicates 19.6 mm
